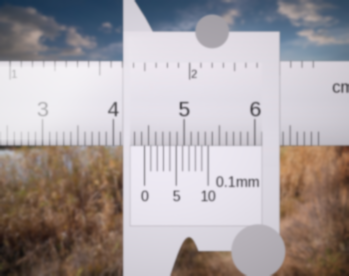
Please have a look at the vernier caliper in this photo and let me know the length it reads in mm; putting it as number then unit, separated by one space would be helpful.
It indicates 44.4 mm
